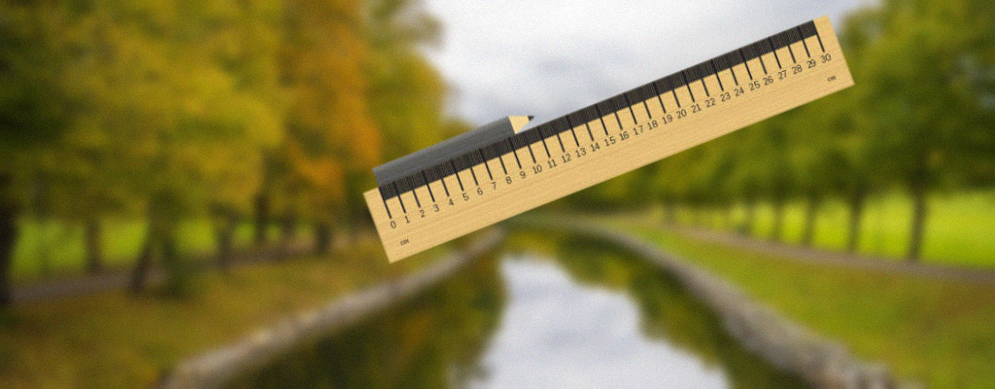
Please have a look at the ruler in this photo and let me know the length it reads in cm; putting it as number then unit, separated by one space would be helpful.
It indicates 11 cm
